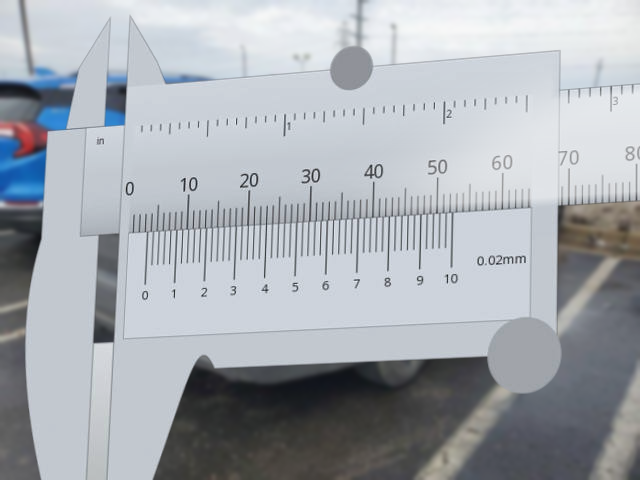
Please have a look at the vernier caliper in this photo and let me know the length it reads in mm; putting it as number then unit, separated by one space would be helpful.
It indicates 3.4 mm
